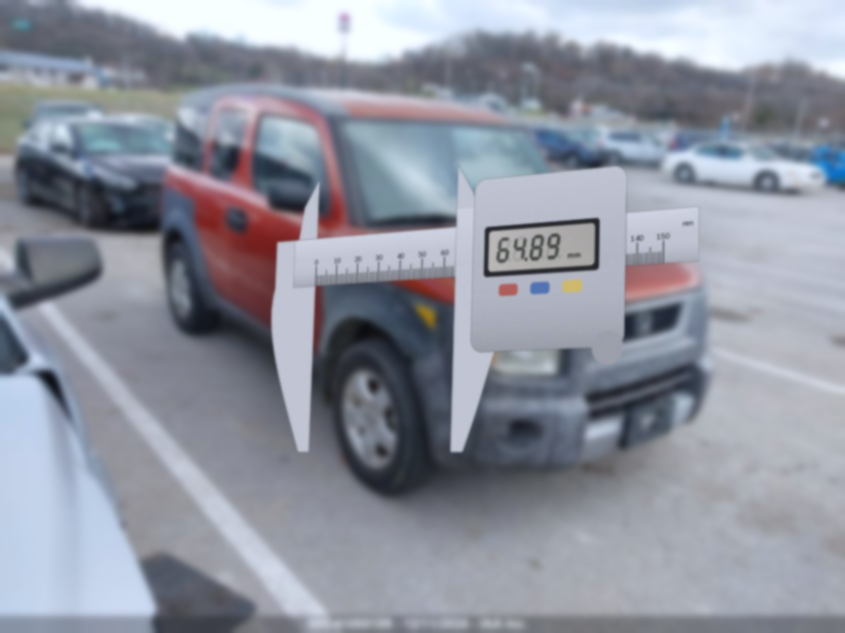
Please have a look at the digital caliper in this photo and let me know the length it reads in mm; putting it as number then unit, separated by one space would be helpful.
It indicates 64.89 mm
